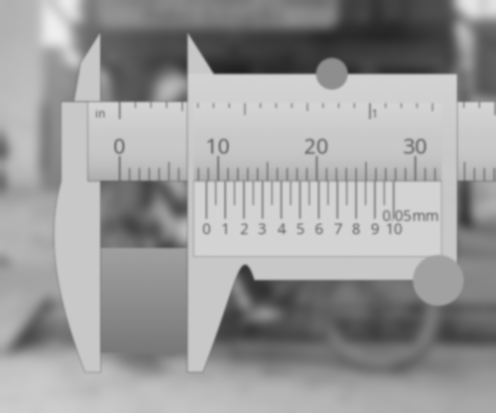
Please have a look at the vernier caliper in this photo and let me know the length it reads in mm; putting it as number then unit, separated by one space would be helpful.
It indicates 8.8 mm
